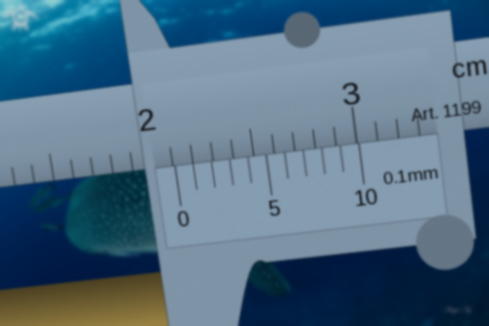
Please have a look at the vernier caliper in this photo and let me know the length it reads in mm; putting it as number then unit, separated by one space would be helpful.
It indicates 21.1 mm
